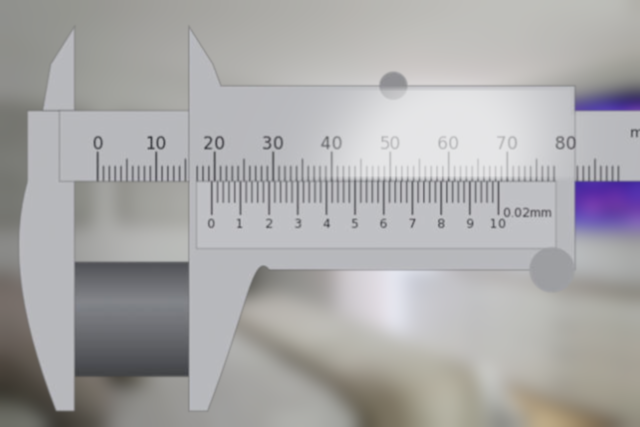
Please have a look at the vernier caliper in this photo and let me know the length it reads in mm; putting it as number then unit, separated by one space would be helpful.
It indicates 19.5 mm
